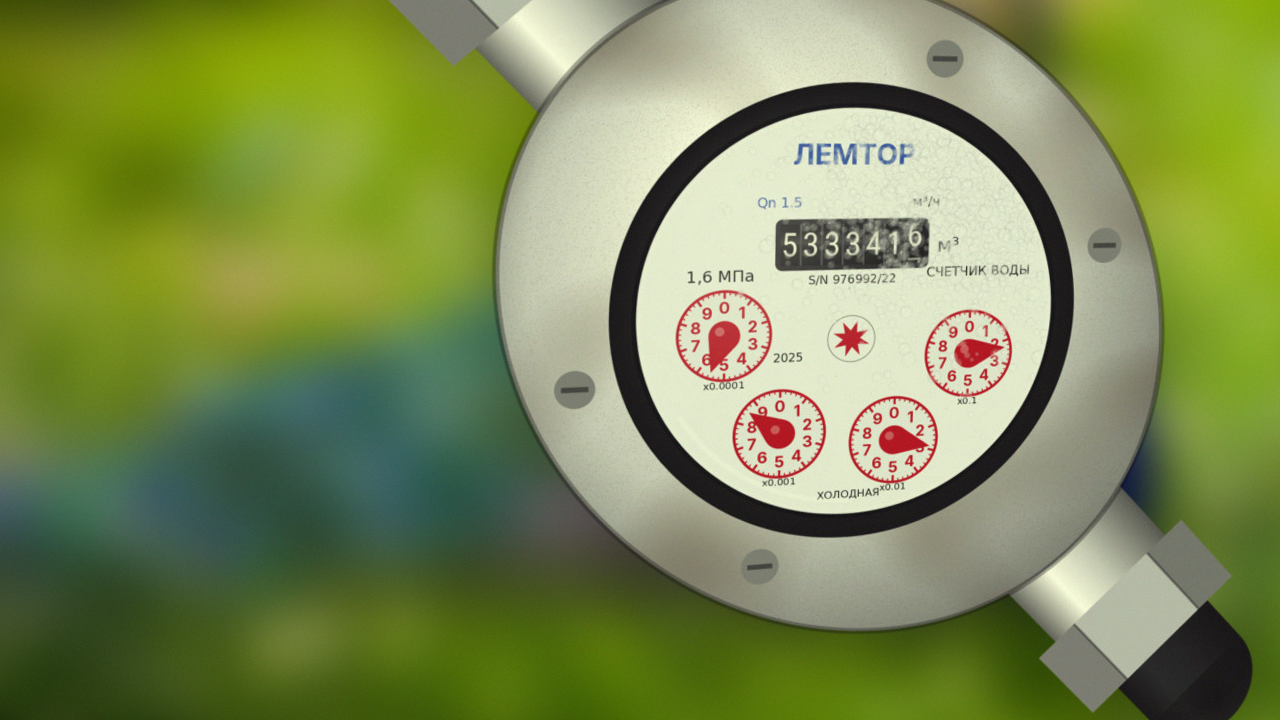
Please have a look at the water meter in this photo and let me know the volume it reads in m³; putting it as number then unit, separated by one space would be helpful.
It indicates 5333416.2285 m³
